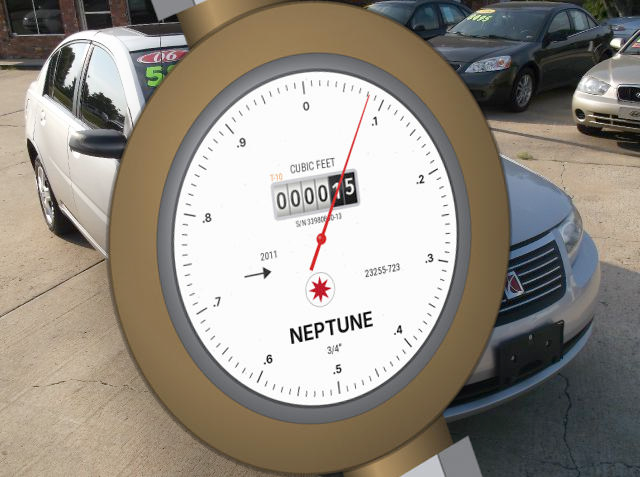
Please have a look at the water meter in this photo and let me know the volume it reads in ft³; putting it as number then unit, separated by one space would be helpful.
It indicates 15.08 ft³
